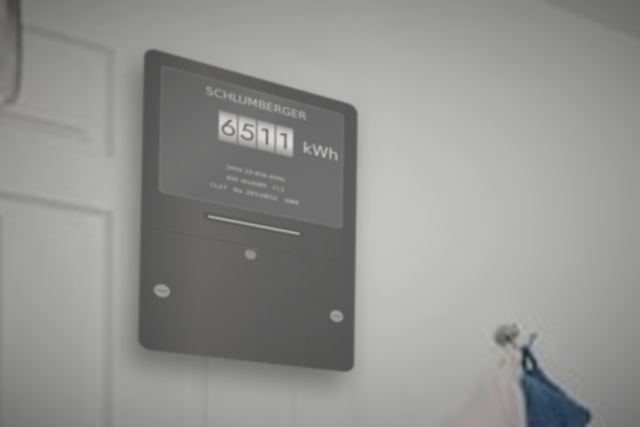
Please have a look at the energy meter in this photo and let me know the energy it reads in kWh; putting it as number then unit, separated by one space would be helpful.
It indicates 6511 kWh
